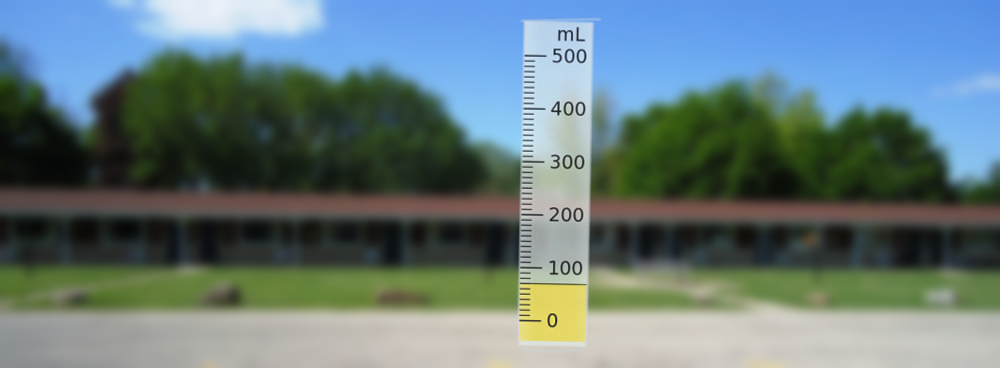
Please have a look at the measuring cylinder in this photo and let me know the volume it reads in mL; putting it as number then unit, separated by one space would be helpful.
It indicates 70 mL
